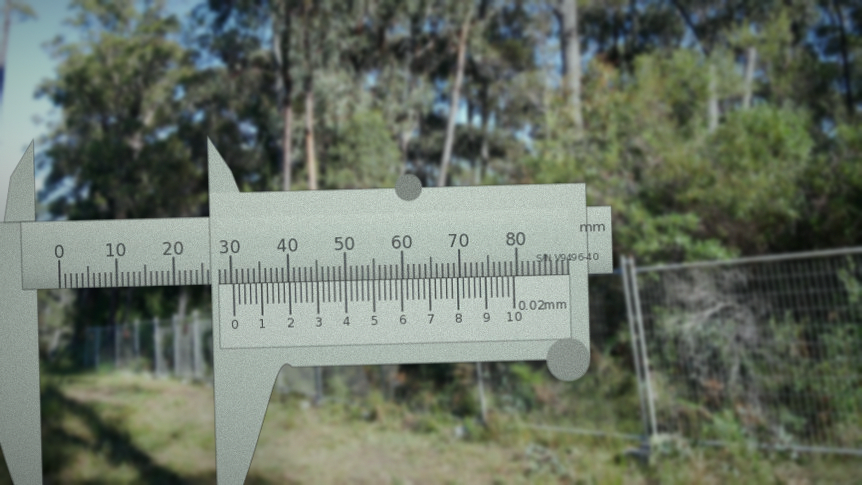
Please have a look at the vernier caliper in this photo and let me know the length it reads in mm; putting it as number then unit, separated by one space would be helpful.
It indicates 30.4 mm
